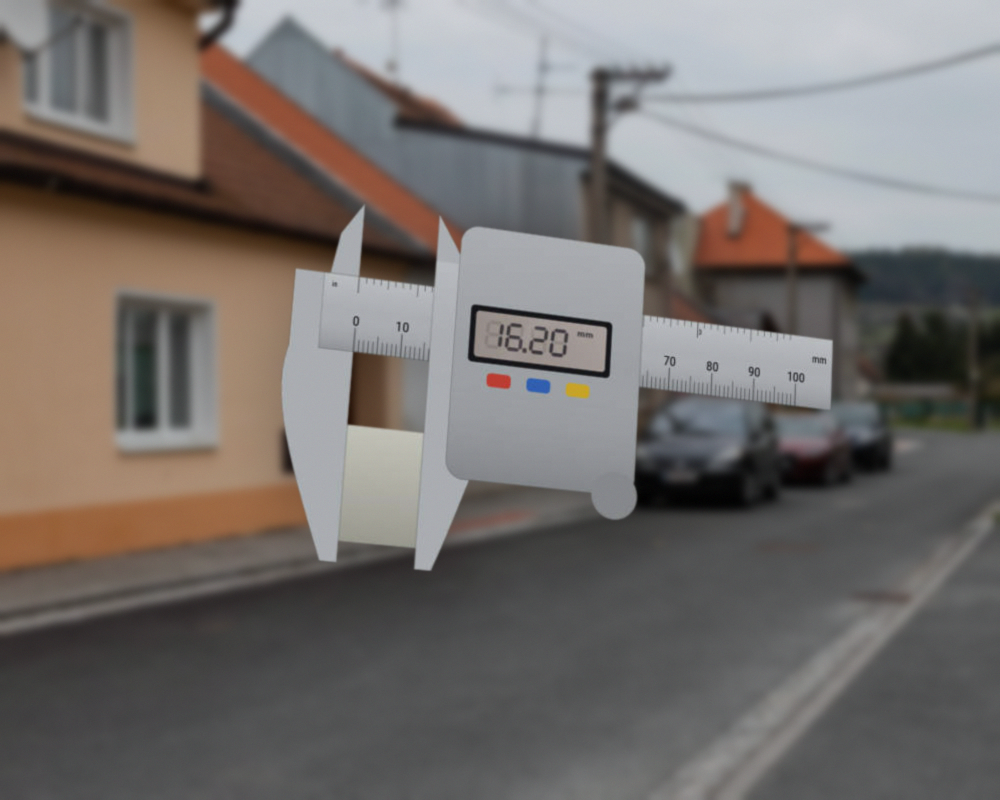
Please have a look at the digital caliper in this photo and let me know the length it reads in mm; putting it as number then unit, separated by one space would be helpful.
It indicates 16.20 mm
